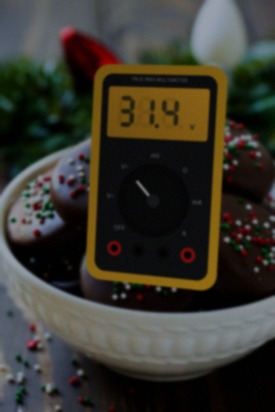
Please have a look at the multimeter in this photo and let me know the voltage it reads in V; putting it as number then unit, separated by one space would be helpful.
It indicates 31.4 V
